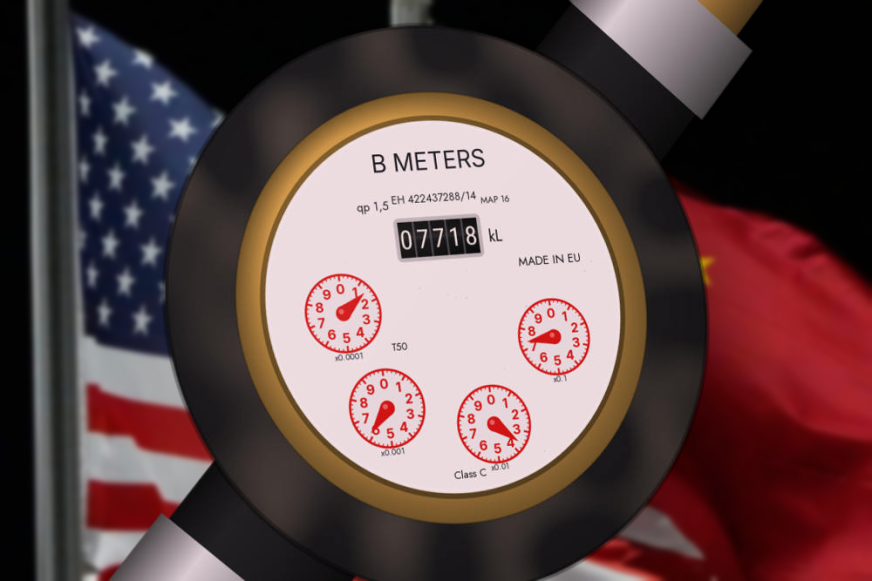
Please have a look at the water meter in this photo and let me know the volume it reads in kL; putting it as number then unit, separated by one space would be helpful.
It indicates 7718.7361 kL
